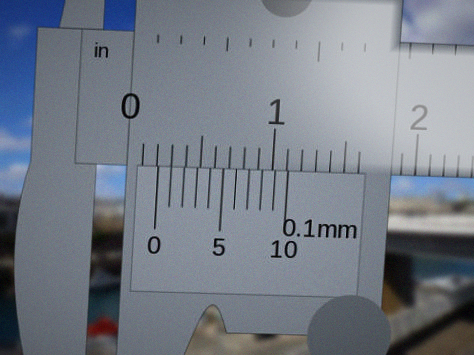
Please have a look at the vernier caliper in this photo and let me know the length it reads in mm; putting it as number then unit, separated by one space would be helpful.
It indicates 2.1 mm
